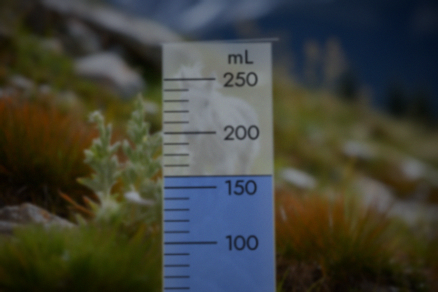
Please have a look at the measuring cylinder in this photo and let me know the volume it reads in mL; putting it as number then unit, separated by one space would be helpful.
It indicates 160 mL
